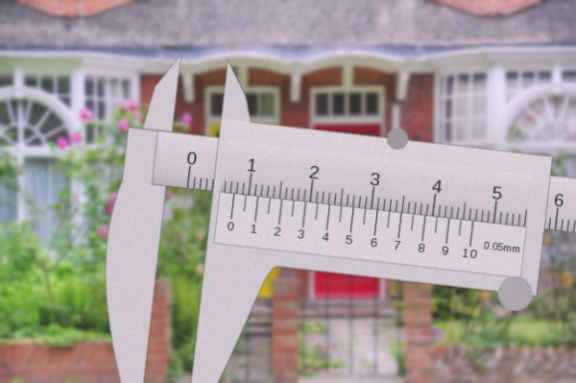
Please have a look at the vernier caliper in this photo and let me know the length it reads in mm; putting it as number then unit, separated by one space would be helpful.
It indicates 7.6 mm
